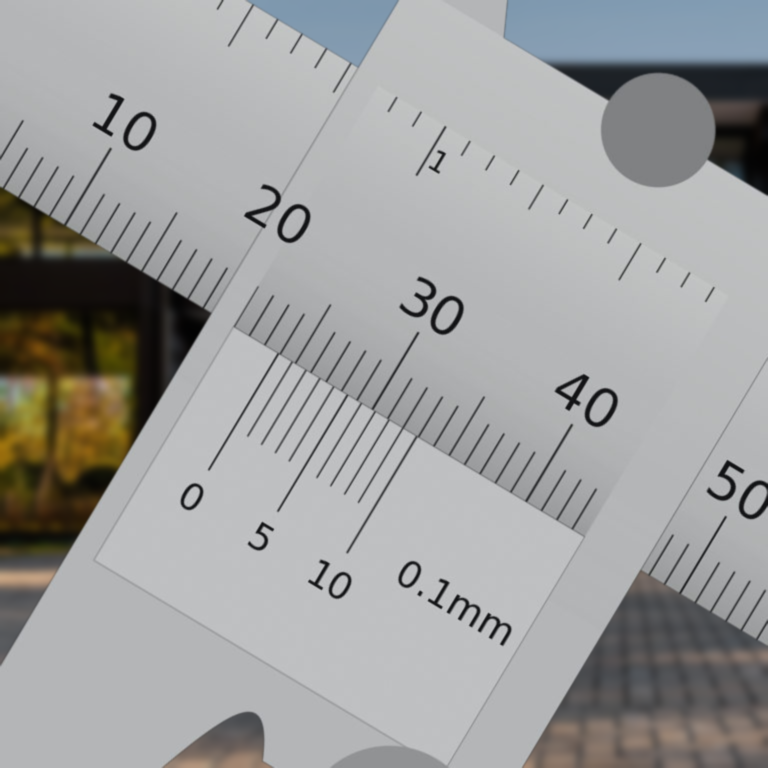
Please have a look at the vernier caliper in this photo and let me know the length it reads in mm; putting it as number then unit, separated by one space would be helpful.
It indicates 23.9 mm
